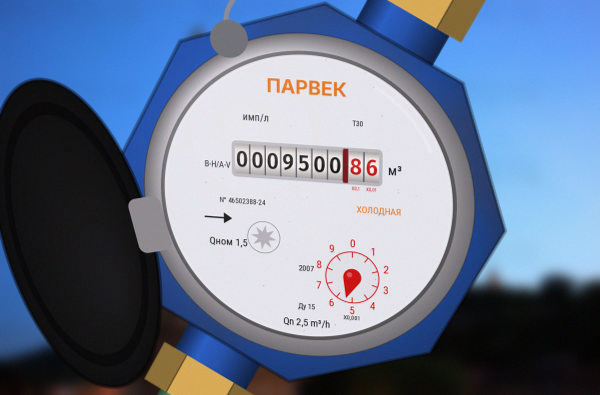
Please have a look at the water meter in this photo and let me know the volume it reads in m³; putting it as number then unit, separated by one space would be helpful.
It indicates 9500.865 m³
